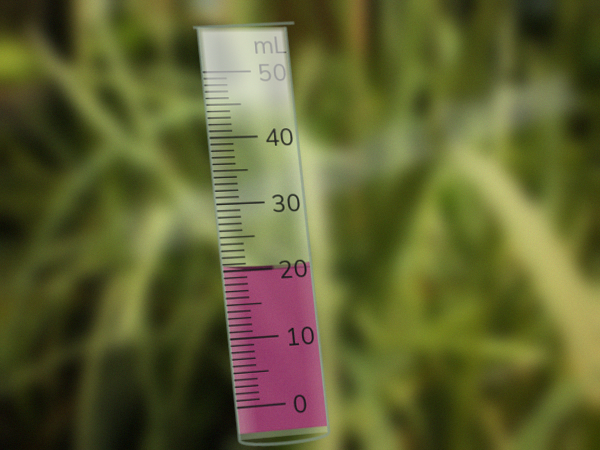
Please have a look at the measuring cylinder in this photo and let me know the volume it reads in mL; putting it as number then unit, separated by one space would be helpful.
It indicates 20 mL
